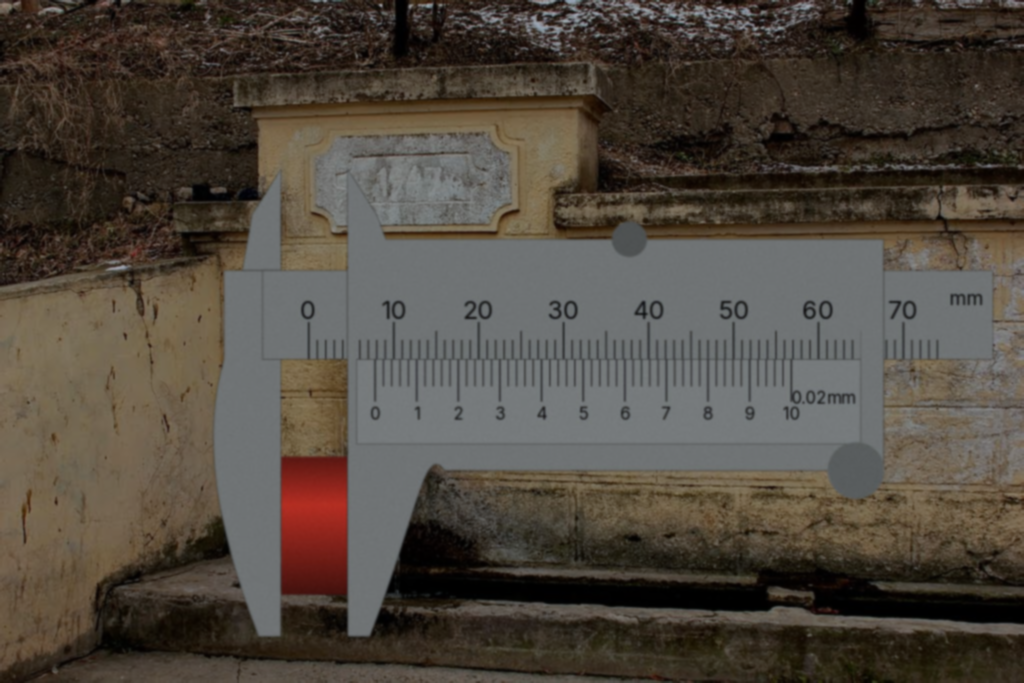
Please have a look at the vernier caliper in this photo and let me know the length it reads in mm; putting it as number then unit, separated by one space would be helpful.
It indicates 7.8 mm
